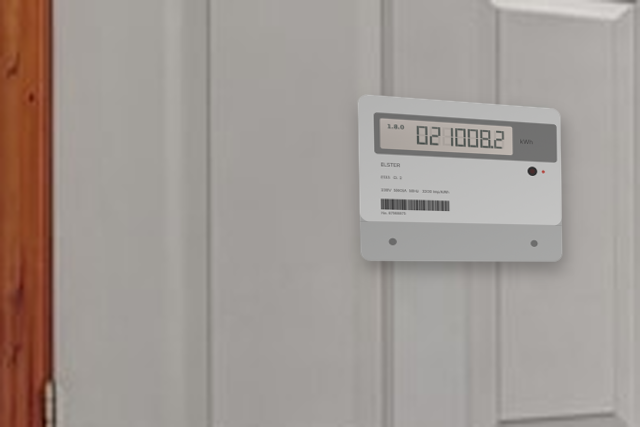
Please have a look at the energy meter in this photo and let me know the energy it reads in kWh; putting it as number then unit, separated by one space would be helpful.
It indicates 21008.2 kWh
